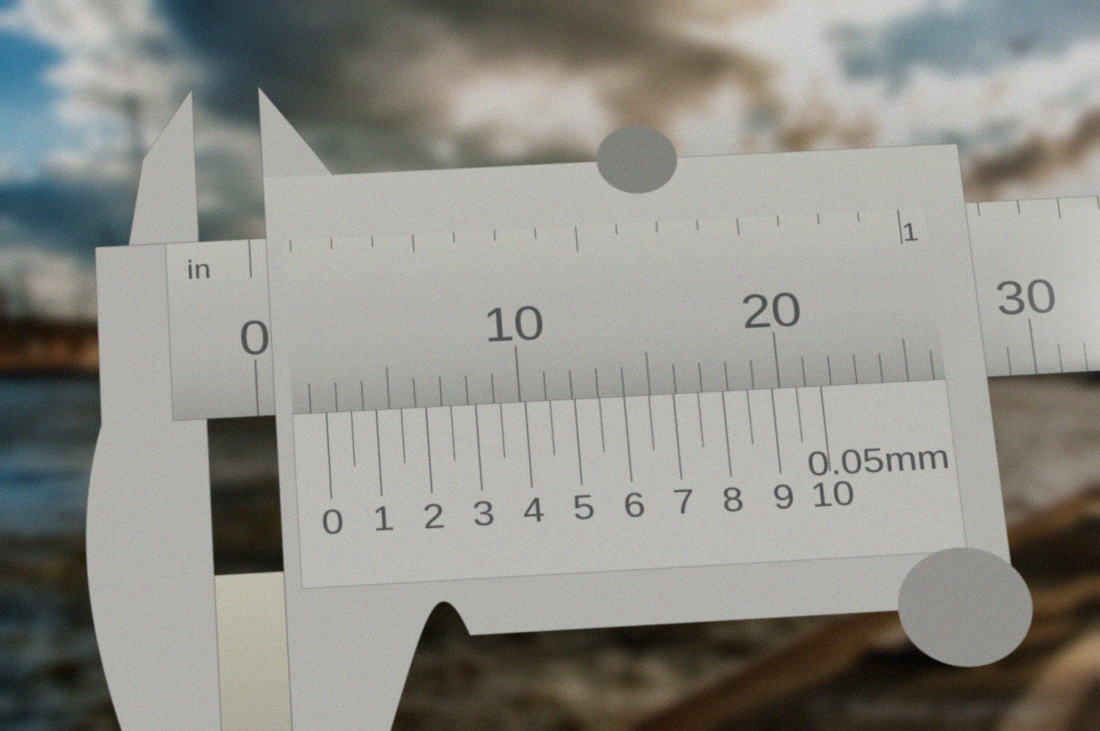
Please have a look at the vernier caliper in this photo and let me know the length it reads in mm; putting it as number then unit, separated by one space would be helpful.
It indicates 2.60 mm
